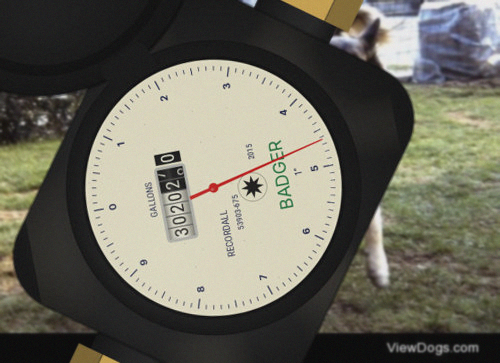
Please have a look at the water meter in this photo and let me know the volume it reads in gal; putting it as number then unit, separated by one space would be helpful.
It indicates 3020274.6 gal
